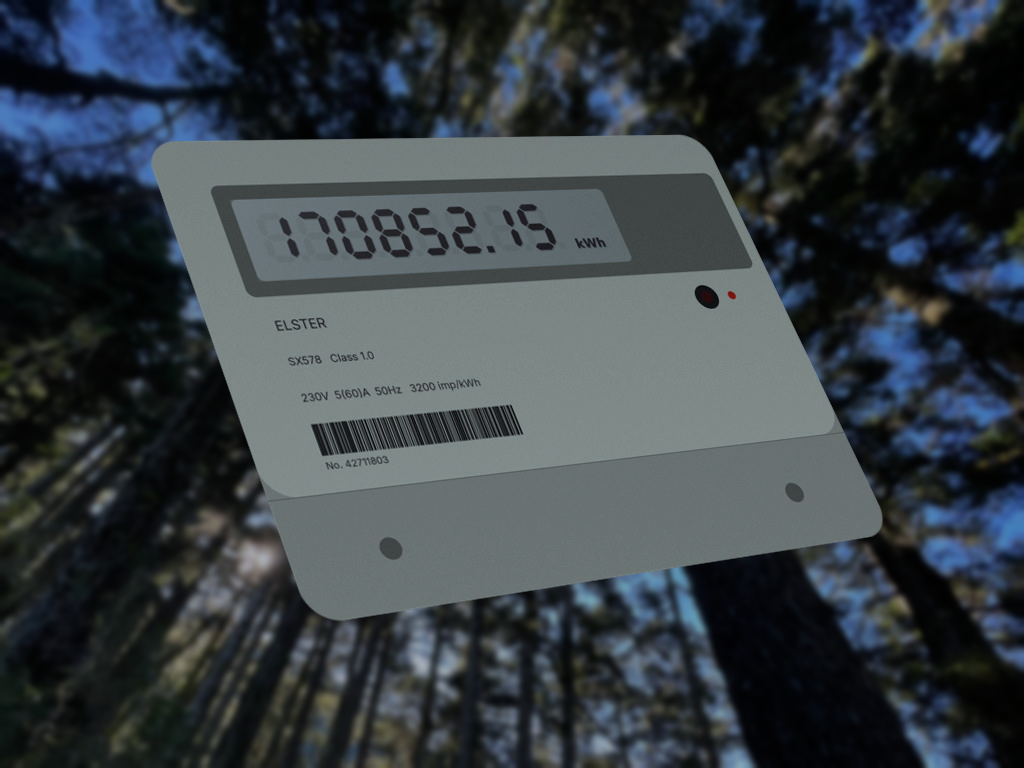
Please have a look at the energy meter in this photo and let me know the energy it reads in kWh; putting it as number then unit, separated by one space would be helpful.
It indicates 170852.15 kWh
